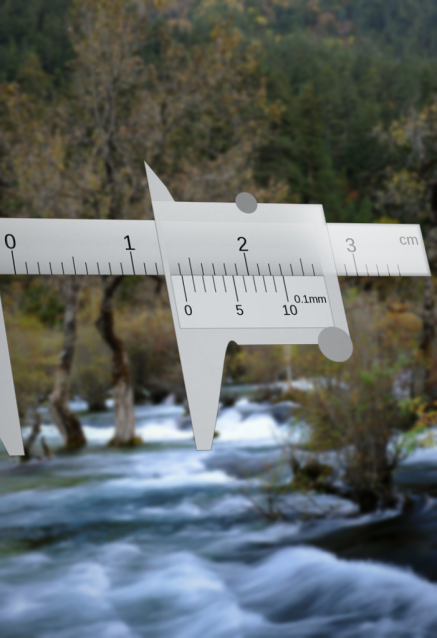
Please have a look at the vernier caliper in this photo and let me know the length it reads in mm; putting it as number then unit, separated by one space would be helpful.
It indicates 14.1 mm
